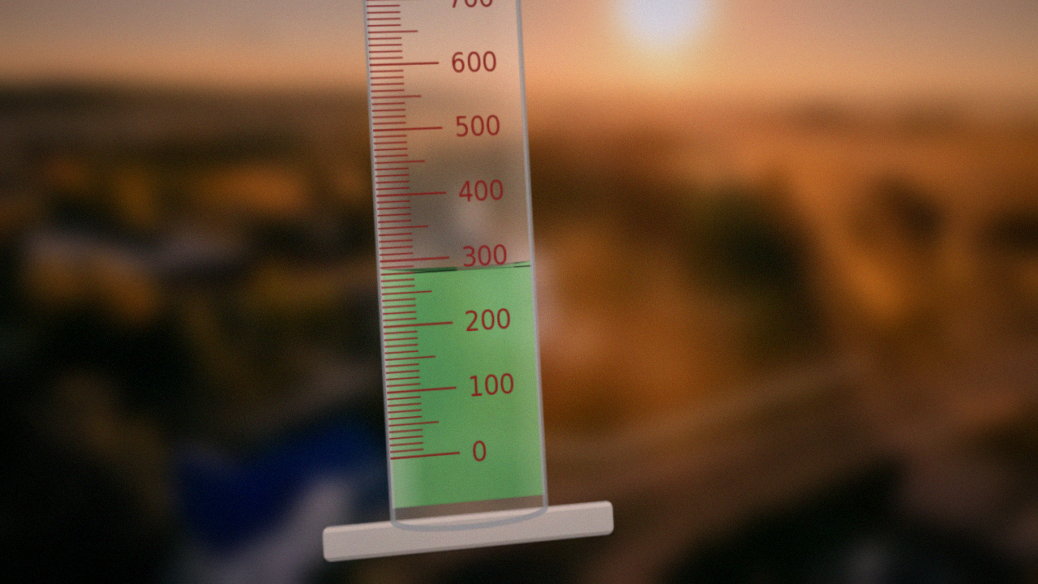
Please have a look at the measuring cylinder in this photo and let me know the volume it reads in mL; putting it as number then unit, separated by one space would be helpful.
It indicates 280 mL
